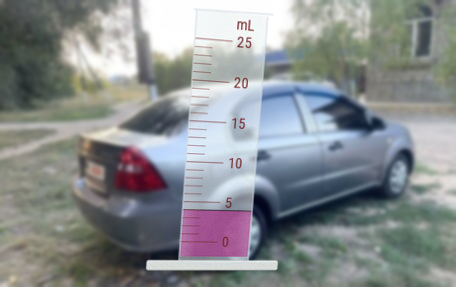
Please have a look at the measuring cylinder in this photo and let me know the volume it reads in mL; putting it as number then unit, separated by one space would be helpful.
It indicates 4 mL
